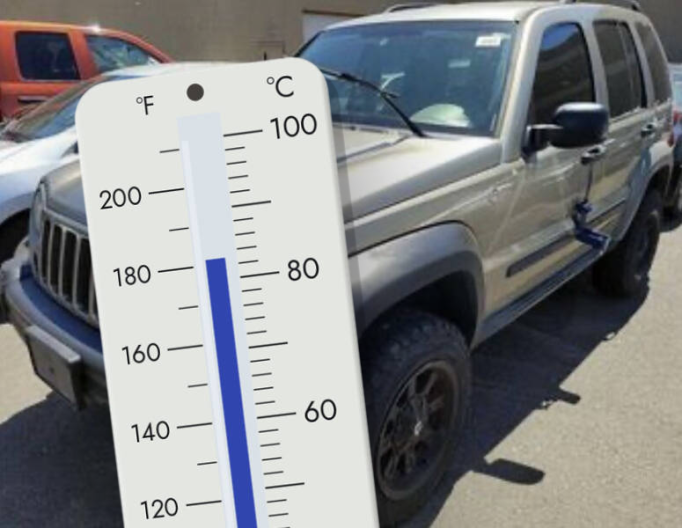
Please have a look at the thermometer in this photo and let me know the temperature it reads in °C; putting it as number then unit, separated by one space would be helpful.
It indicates 83 °C
